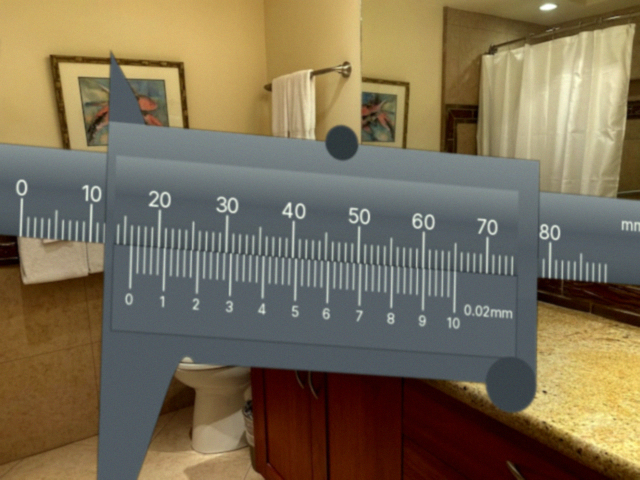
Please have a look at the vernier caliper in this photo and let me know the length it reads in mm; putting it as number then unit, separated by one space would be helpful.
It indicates 16.0 mm
